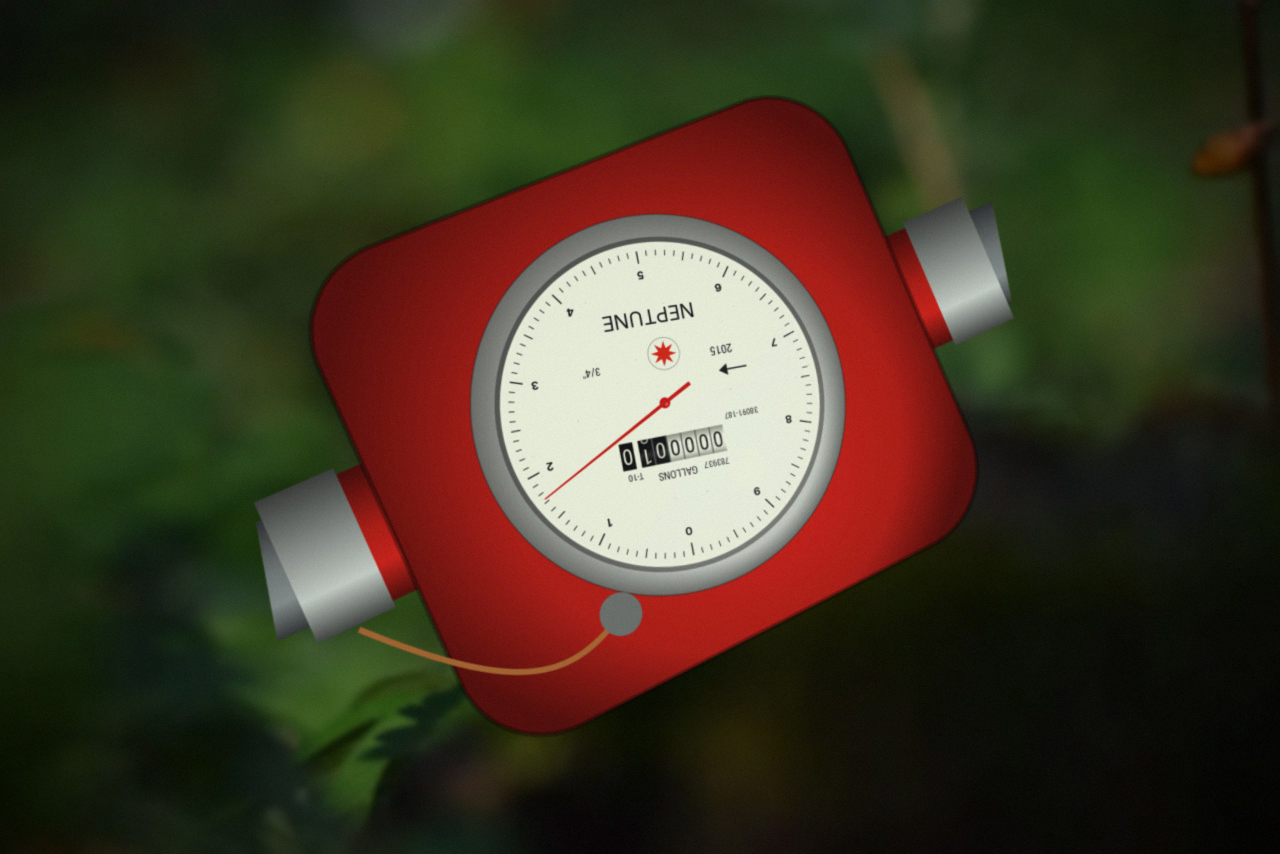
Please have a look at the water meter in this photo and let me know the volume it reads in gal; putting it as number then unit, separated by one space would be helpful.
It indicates 11.7 gal
